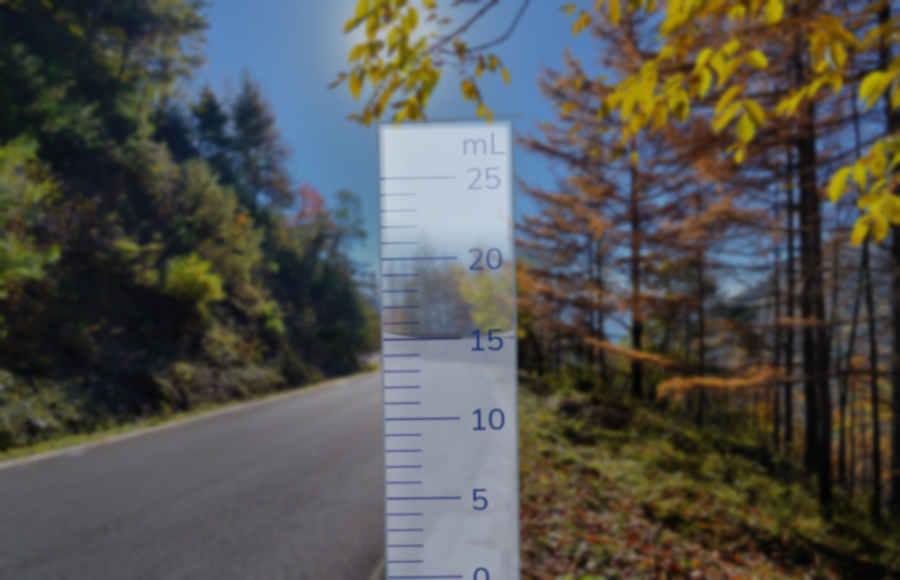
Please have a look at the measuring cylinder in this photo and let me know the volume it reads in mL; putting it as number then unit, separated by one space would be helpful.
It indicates 15 mL
